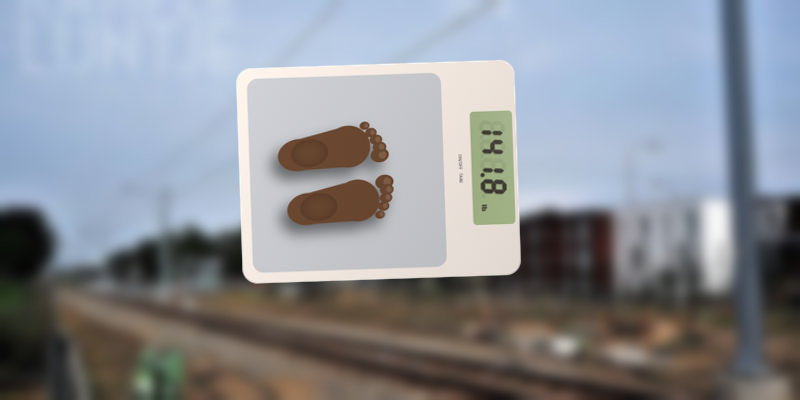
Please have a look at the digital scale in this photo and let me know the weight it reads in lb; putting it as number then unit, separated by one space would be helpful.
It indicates 141.8 lb
